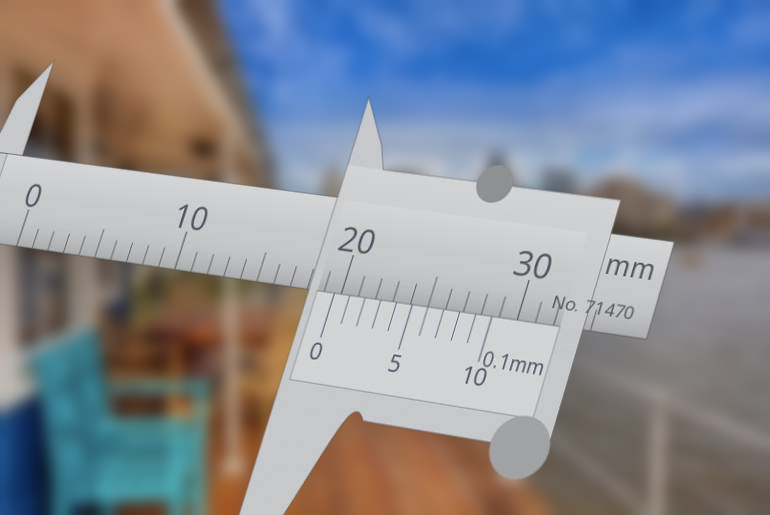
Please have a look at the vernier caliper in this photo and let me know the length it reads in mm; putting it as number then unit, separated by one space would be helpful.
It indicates 19.6 mm
